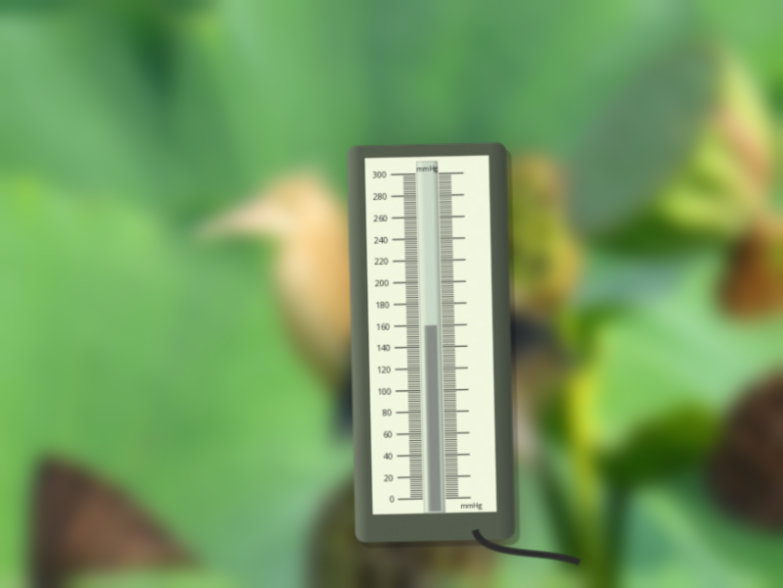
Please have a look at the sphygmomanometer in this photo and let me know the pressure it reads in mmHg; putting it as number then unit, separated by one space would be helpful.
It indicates 160 mmHg
